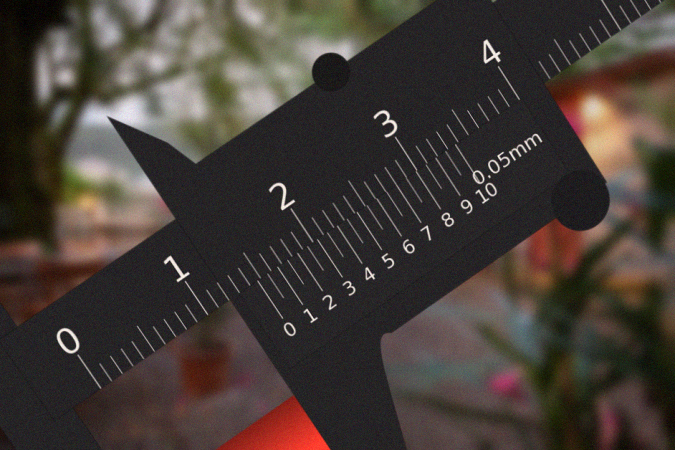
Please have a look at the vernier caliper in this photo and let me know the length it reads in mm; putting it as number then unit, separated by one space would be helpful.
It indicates 14.7 mm
